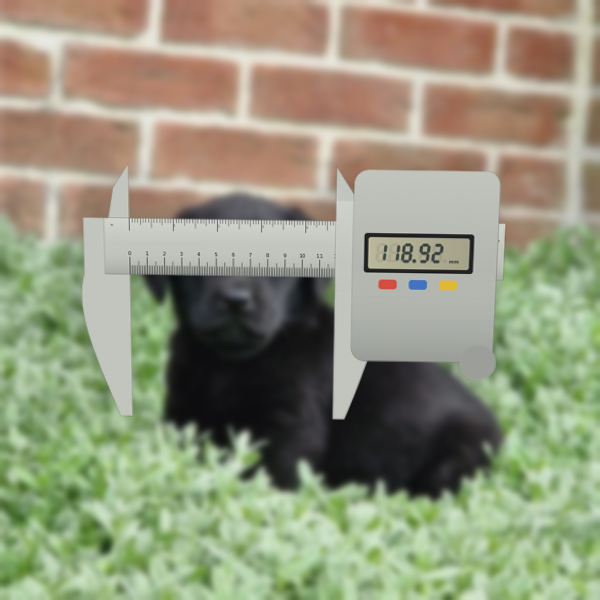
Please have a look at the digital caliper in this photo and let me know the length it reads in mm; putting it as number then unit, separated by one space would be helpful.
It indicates 118.92 mm
